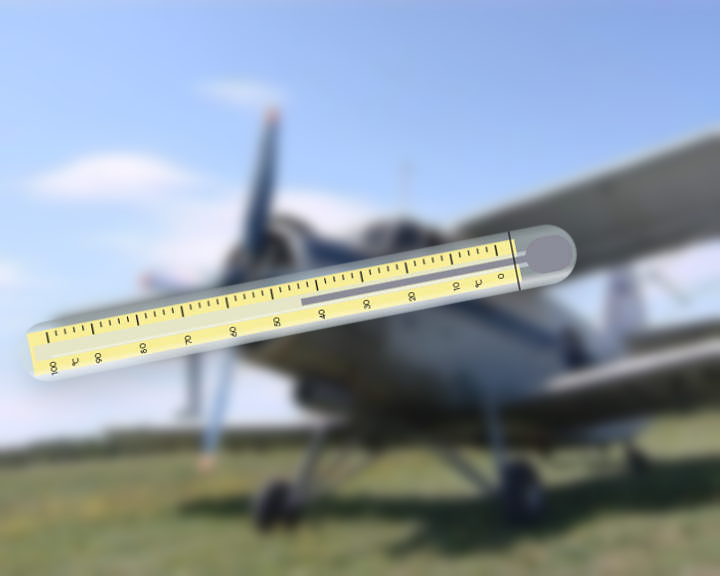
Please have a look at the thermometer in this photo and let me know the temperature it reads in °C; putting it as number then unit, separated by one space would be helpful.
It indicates 44 °C
